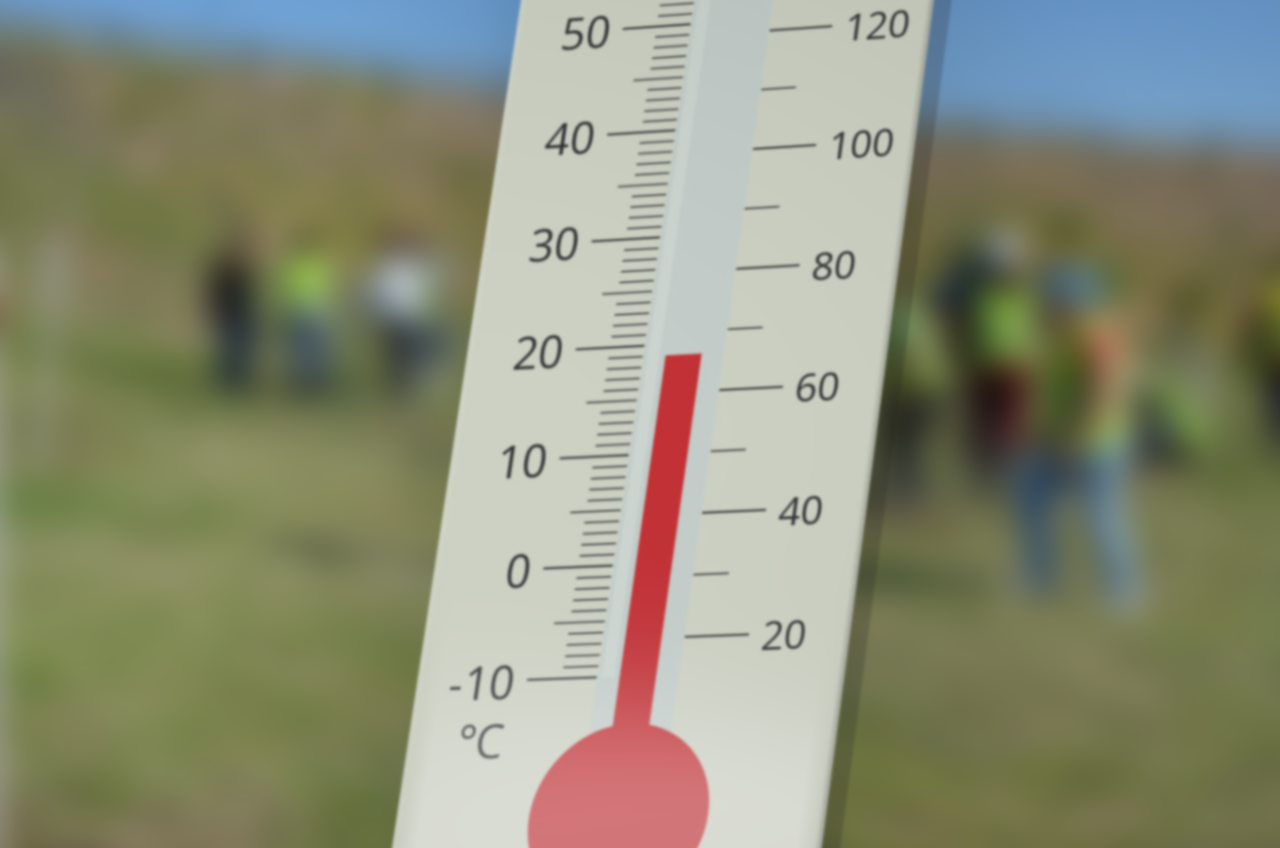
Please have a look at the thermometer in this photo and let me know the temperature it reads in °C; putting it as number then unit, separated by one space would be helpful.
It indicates 19 °C
